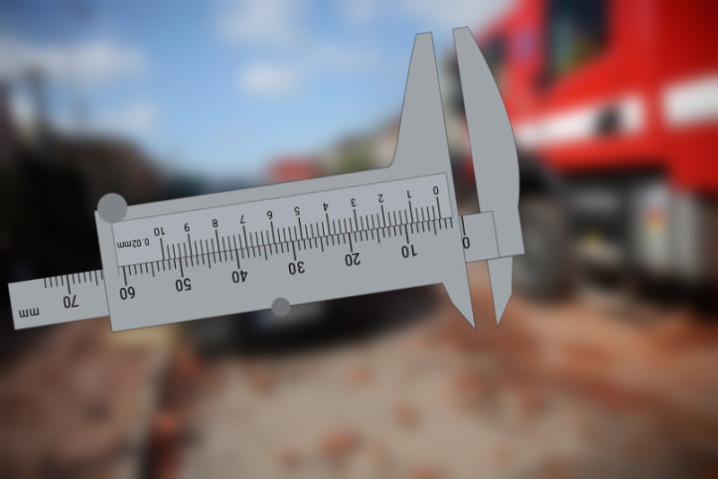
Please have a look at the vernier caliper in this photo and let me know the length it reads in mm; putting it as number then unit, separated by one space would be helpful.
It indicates 3.8 mm
